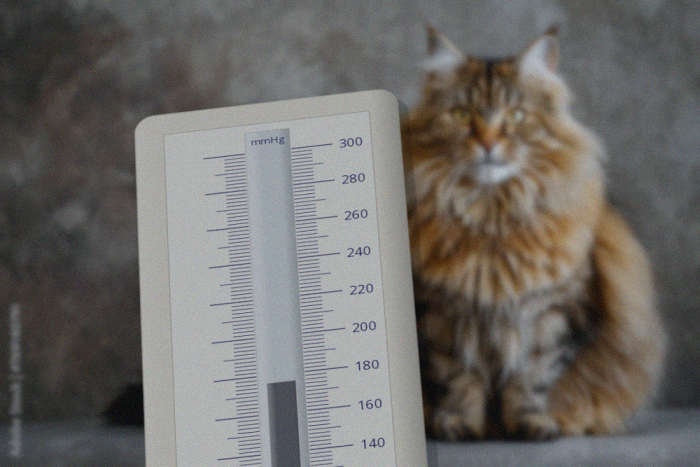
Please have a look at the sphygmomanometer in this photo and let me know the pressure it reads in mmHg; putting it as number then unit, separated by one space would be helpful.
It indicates 176 mmHg
